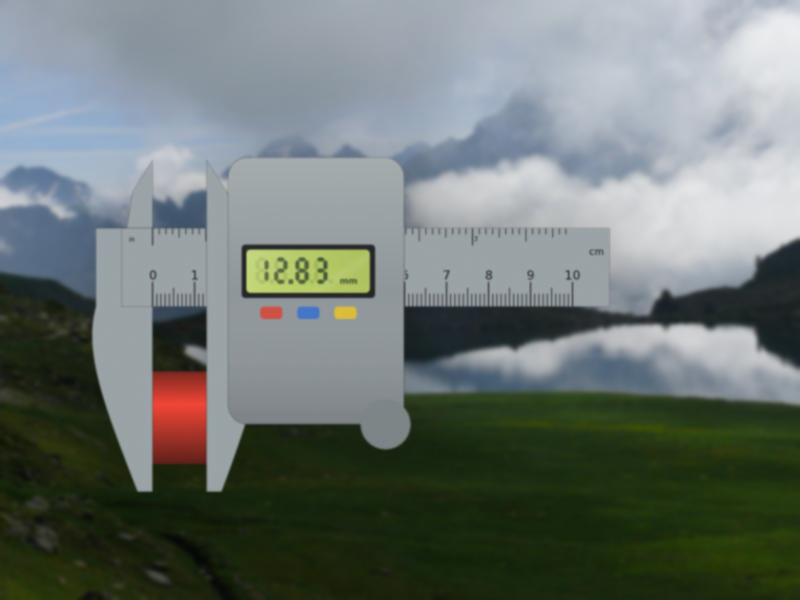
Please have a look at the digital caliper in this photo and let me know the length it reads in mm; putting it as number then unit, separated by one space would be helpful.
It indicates 12.83 mm
